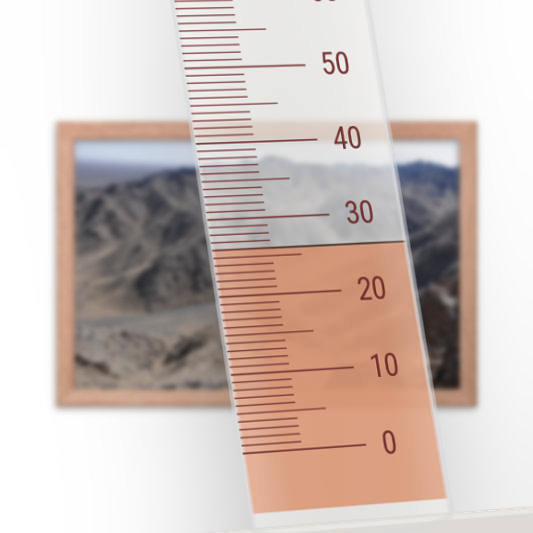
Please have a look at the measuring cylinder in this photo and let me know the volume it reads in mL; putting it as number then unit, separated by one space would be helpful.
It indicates 26 mL
